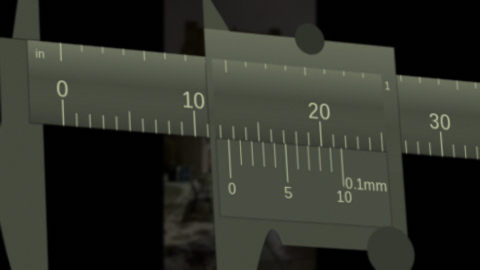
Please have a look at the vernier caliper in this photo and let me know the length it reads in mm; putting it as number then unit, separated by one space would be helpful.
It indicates 12.6 mm
